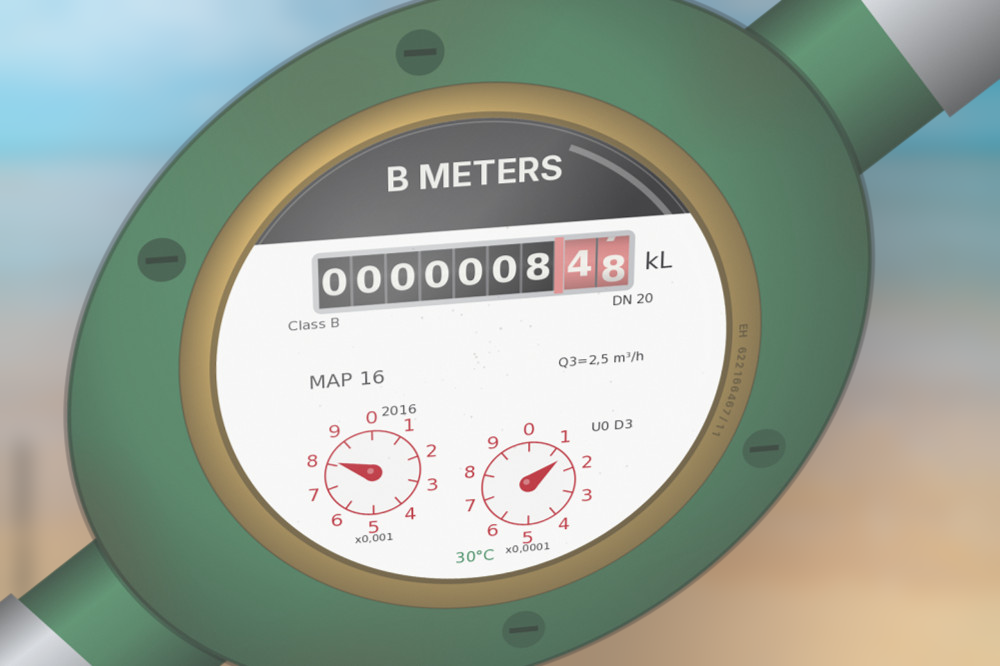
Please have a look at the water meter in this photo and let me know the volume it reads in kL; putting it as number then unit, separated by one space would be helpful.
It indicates 8.4781 kL
